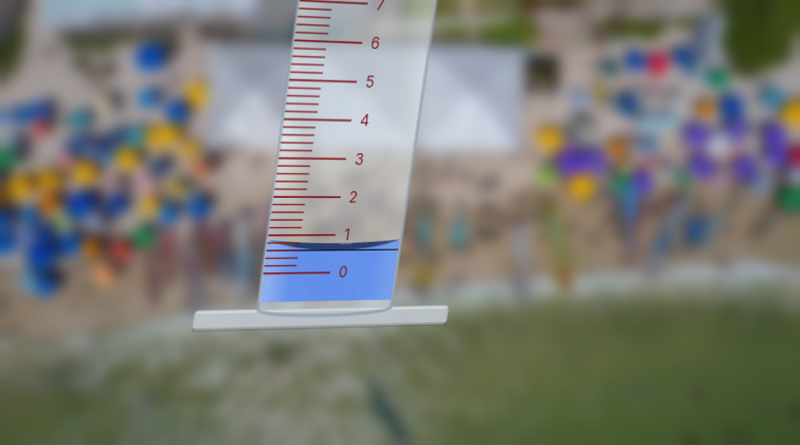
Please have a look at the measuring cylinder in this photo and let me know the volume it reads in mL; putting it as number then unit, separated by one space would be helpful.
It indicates 0.6 mL
